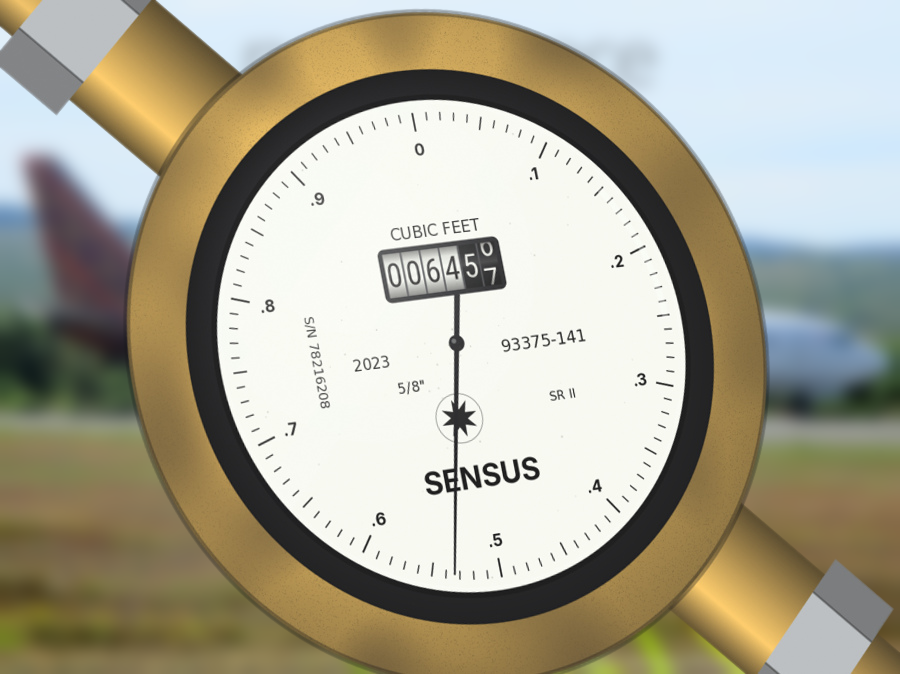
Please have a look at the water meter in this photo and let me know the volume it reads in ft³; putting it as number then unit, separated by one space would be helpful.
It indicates 6456.53 ft³
